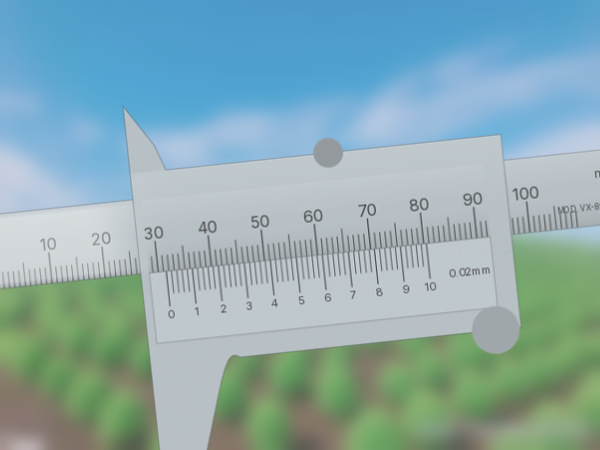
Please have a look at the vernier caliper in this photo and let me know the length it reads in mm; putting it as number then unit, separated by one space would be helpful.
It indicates 31.5 mm
